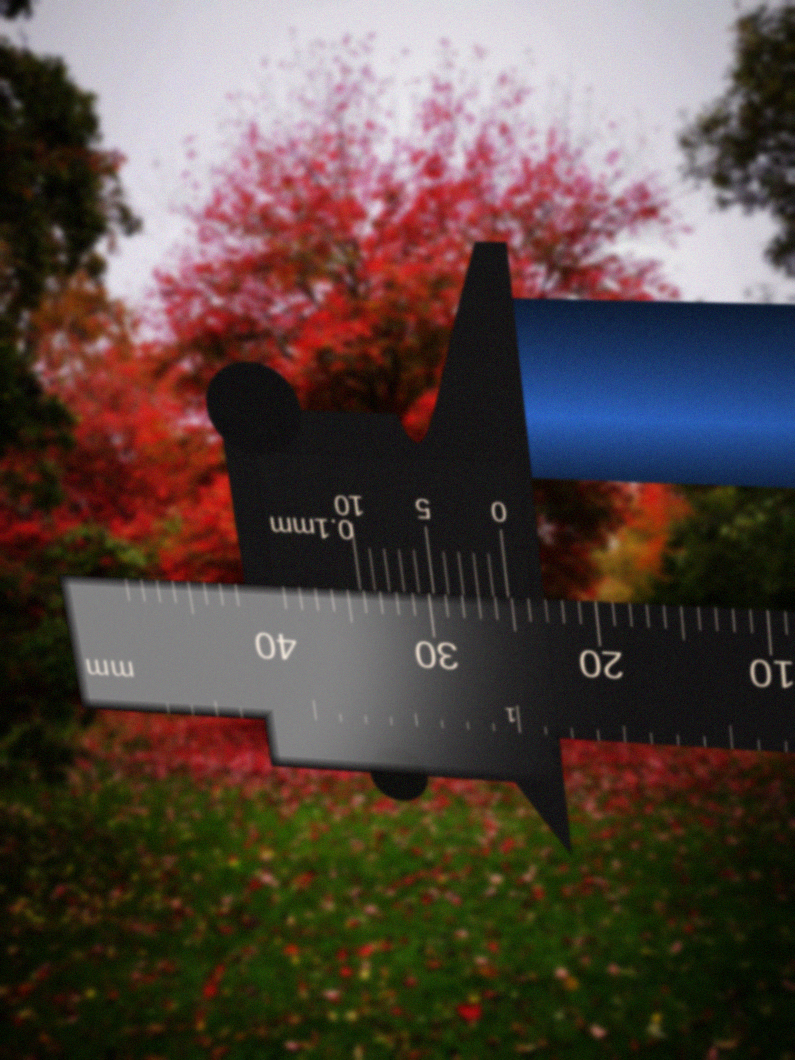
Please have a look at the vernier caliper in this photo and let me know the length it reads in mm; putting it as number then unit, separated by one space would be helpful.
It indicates 25.2 mm
